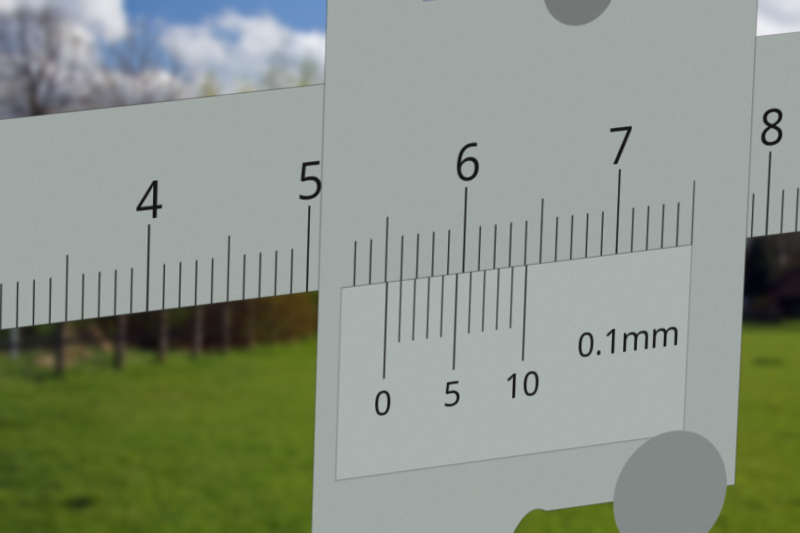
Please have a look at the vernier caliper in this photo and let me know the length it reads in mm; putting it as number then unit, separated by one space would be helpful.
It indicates 55.1 mm
